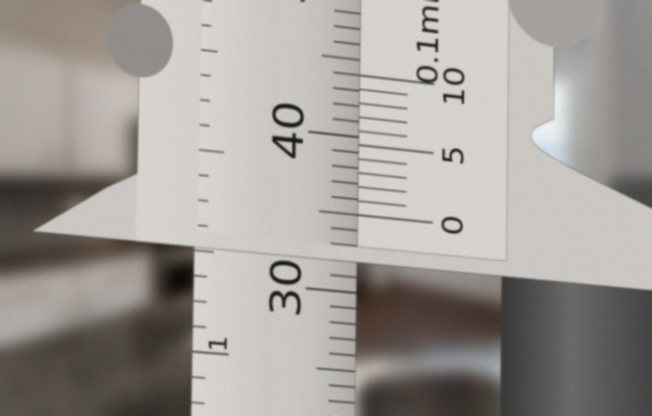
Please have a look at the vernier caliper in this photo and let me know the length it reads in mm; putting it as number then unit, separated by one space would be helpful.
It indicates 35.0 mm
